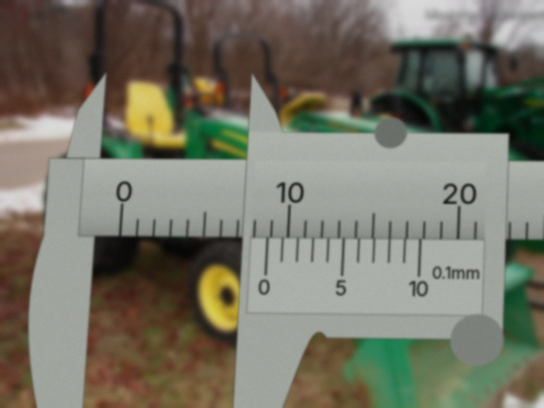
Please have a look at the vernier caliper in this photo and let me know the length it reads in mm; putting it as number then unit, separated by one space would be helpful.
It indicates 8.8 mm
